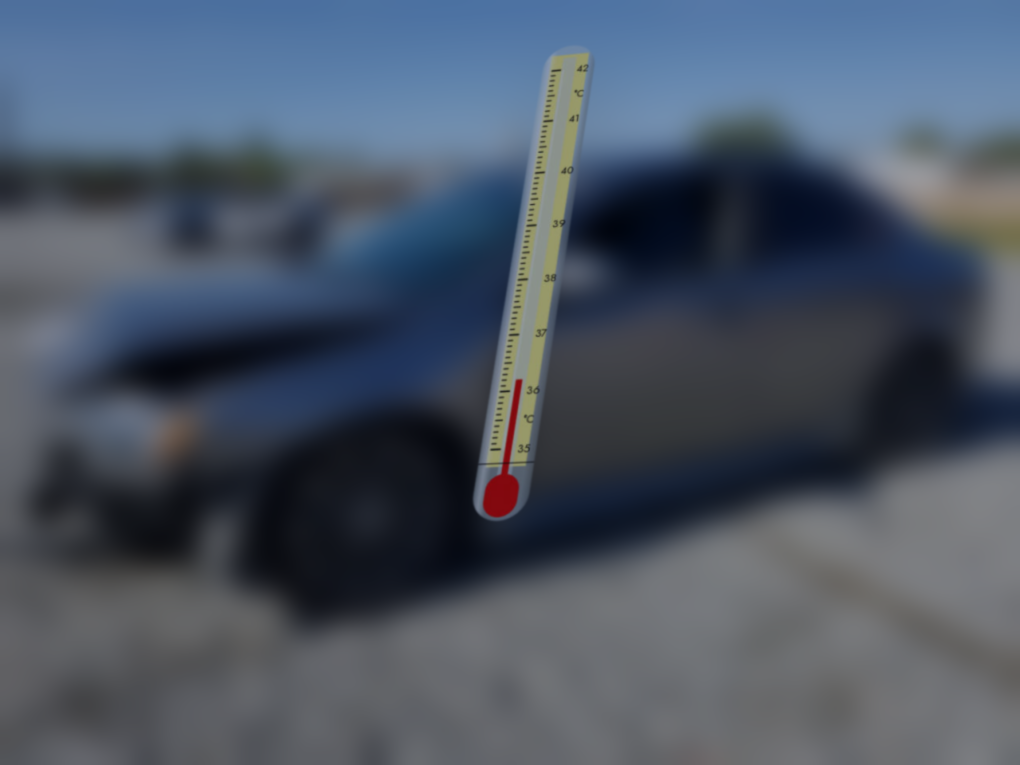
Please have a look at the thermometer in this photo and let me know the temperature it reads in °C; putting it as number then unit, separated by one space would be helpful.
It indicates 36.2 °C
